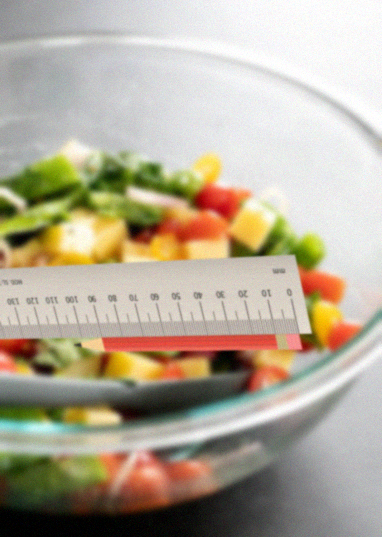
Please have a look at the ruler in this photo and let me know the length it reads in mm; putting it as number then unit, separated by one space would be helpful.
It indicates 105 mm
